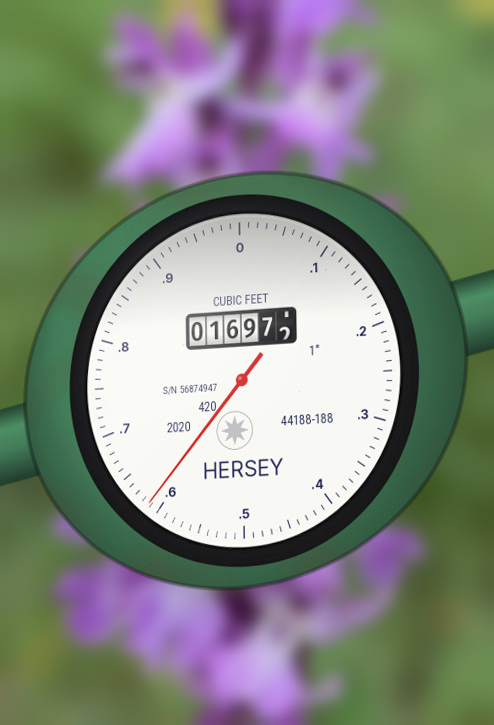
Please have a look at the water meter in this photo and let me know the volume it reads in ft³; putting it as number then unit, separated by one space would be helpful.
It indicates 16971.61 ft³
